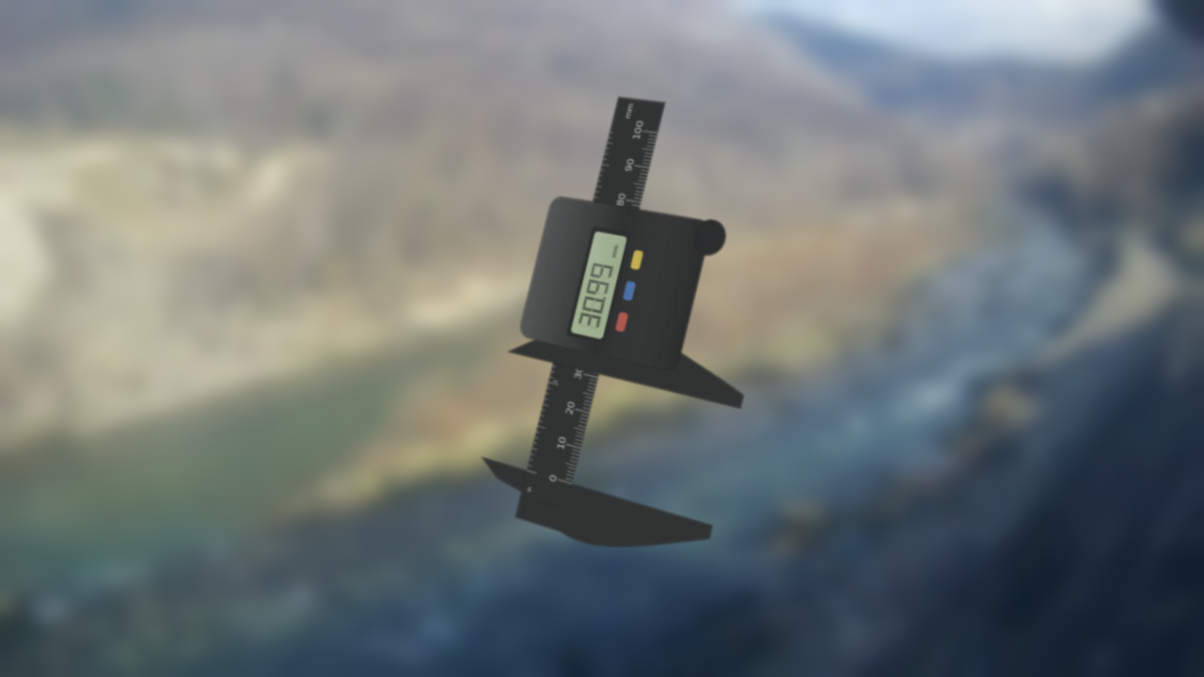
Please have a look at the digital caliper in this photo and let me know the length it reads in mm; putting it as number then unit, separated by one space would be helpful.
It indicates 30.99 mm
